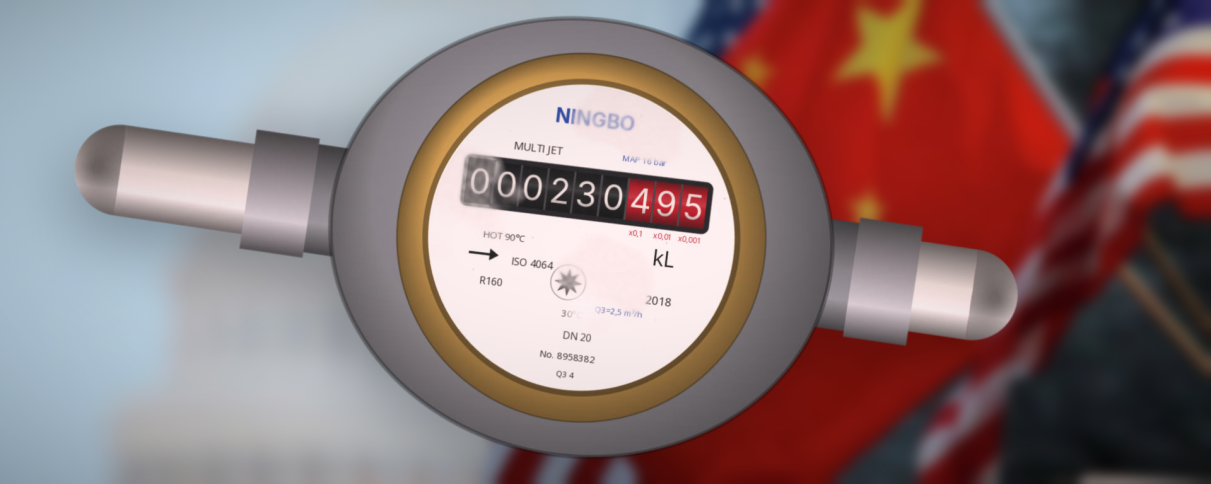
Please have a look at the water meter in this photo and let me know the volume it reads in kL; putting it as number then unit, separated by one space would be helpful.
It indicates 230.495 kL
